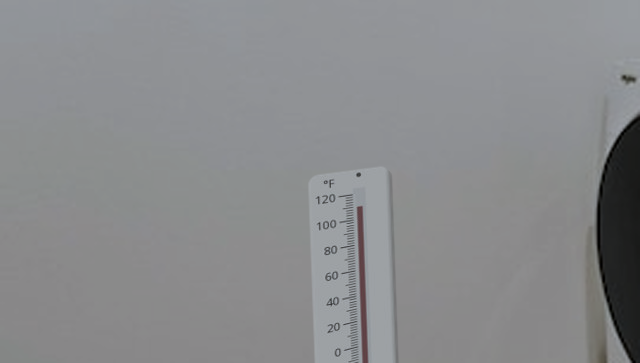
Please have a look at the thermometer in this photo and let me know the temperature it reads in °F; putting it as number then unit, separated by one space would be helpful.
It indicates 110 °F
